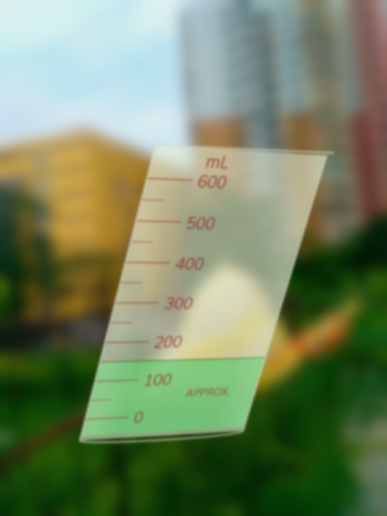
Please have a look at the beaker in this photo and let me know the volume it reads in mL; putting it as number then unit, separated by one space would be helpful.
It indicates 150 mL
